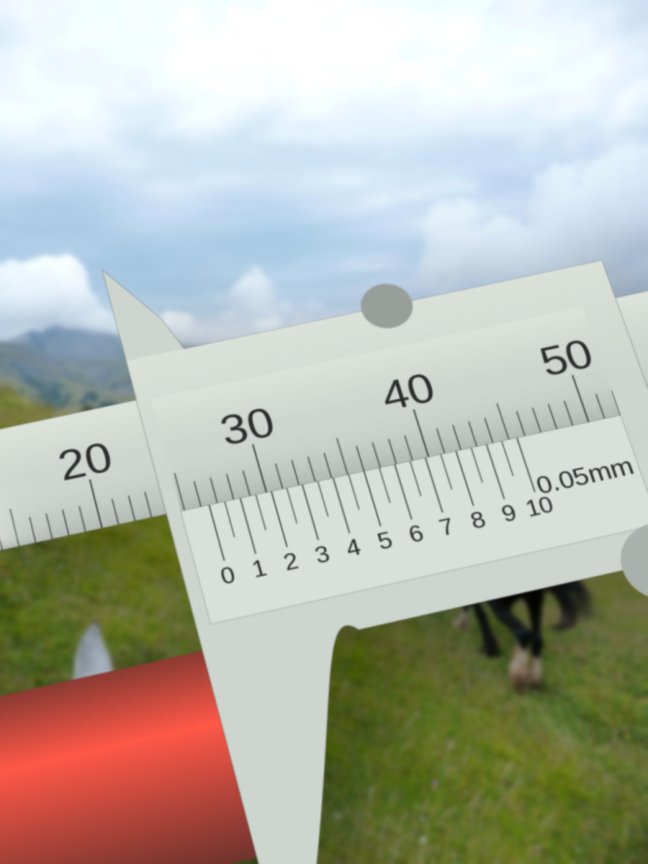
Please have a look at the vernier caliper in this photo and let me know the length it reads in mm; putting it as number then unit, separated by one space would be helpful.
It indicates 26.5 mm
